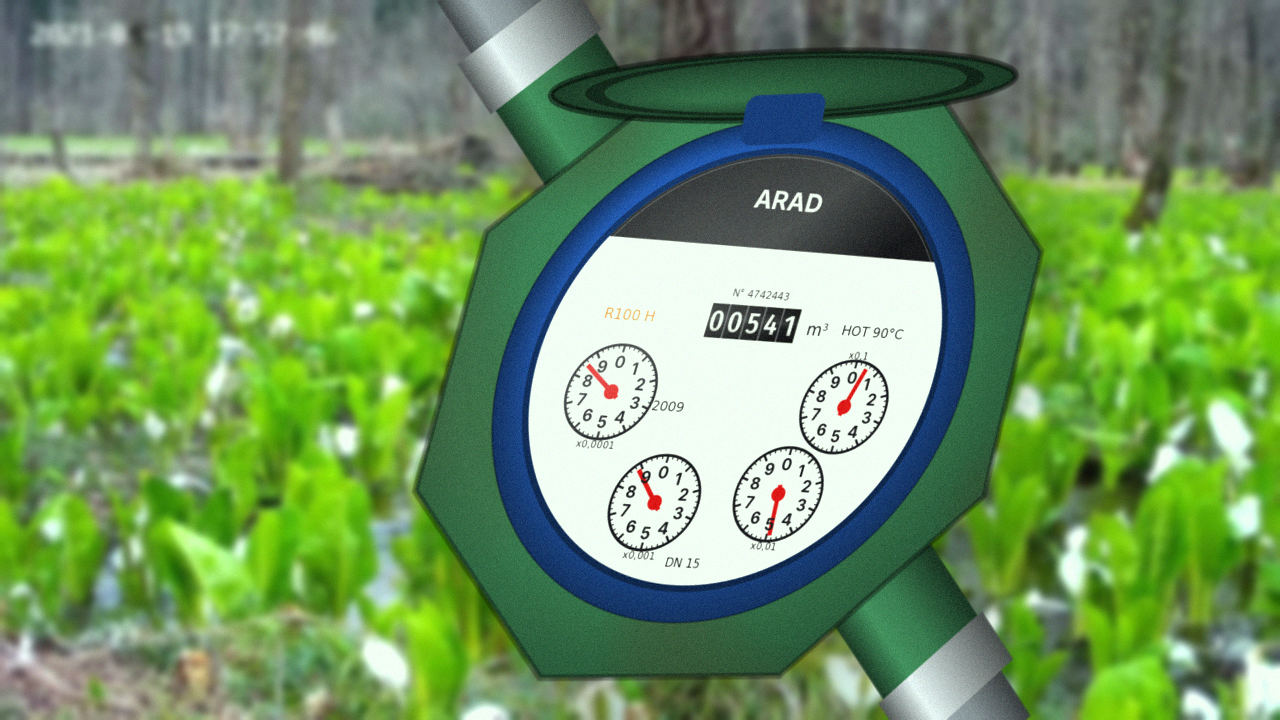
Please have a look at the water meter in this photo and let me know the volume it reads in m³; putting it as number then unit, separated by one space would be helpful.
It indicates 541.0488 m³
